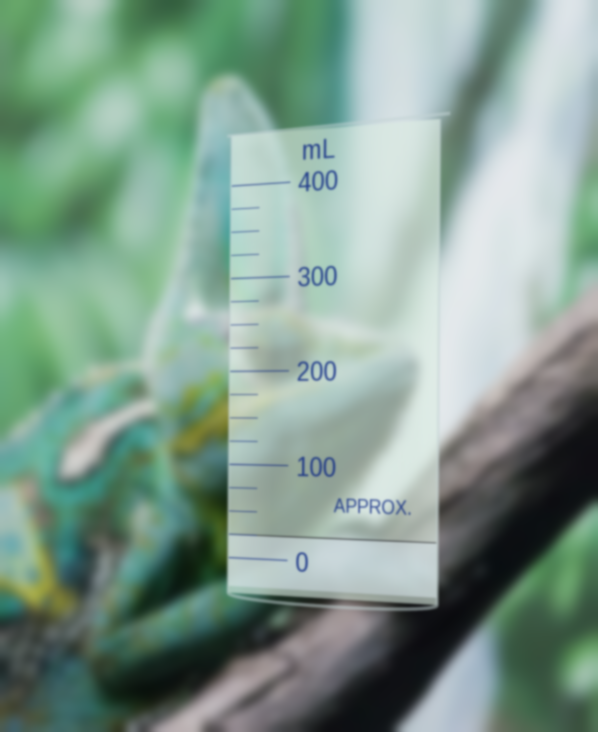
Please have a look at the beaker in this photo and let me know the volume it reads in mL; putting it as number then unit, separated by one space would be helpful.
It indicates 25 mL
